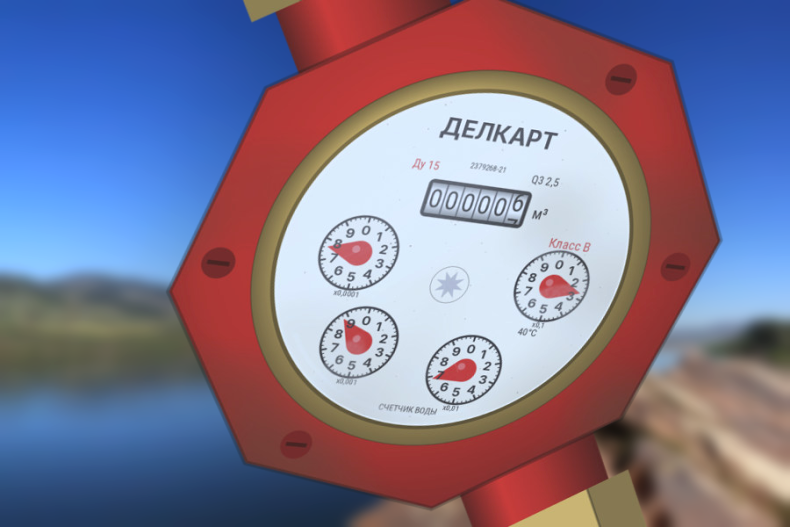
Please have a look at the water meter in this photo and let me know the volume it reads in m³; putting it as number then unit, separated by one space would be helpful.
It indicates 6.2687 m³
